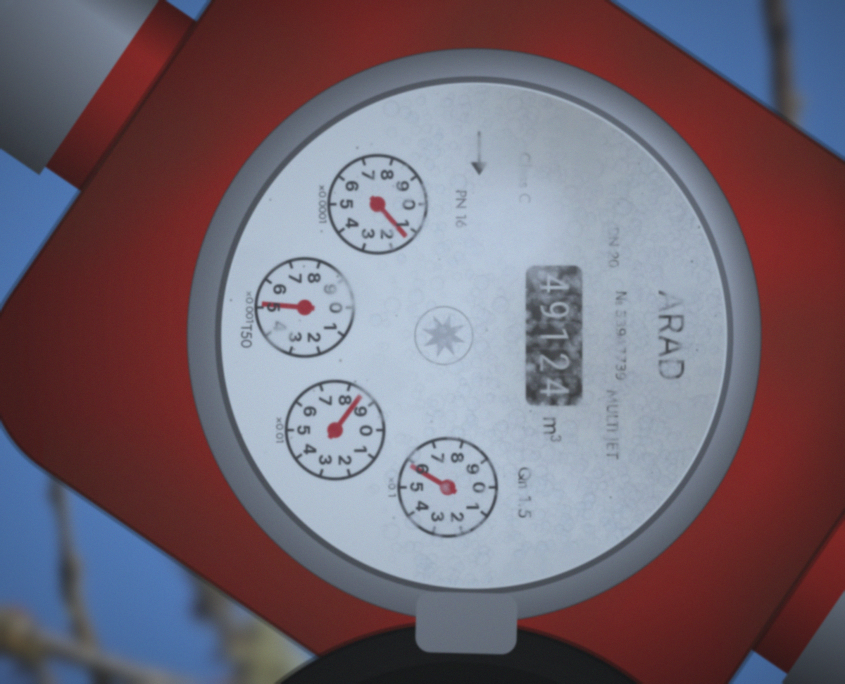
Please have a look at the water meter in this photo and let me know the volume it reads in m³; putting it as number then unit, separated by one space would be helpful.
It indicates 49124.5851 m³
